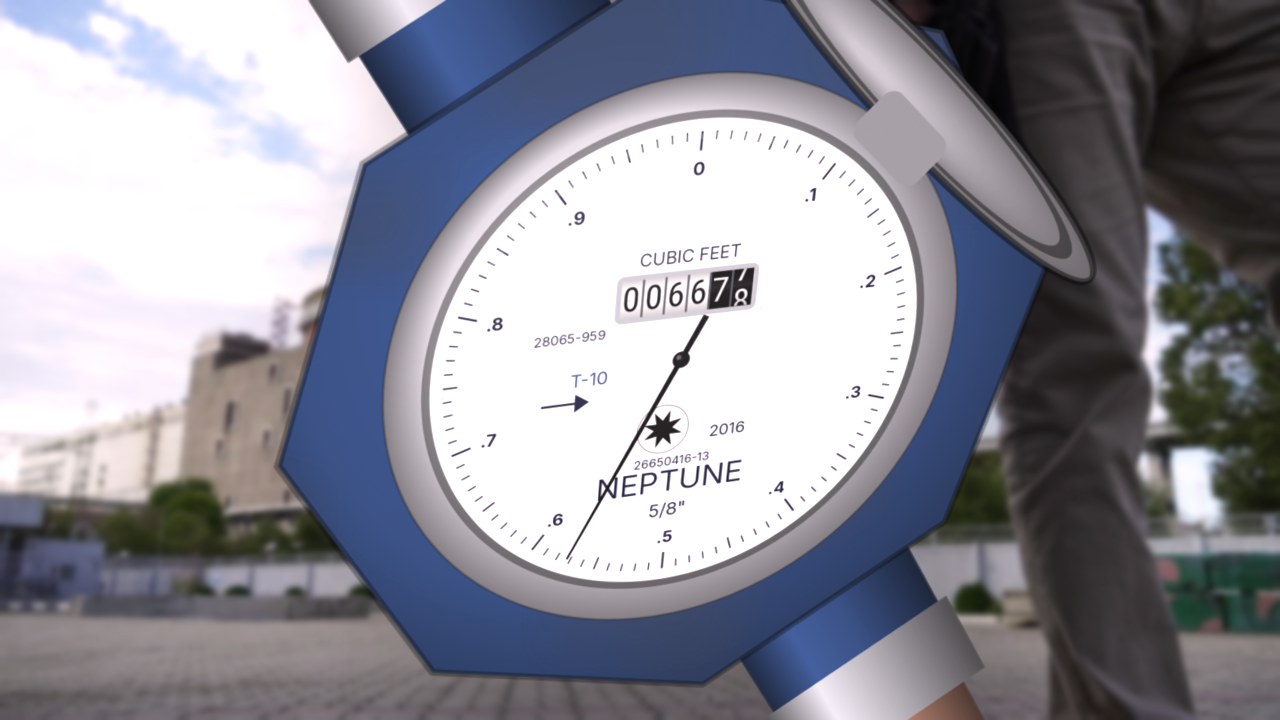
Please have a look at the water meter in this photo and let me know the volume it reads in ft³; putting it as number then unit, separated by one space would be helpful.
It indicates 6677.57 ft³
